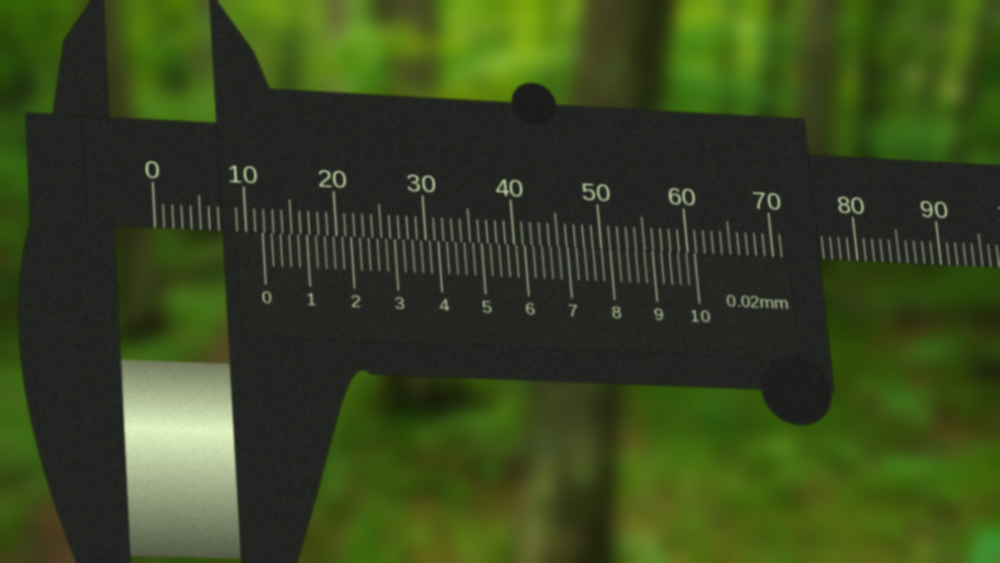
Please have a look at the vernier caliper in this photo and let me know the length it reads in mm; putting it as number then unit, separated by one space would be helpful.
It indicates 11.8 mm
